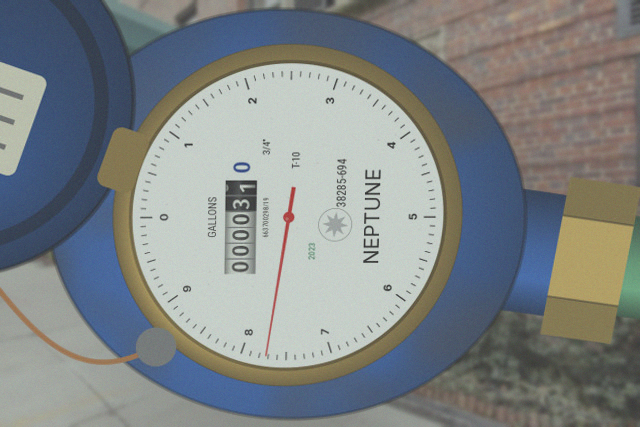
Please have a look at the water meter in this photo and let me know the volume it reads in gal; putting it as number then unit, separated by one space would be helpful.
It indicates 307.7 gal
